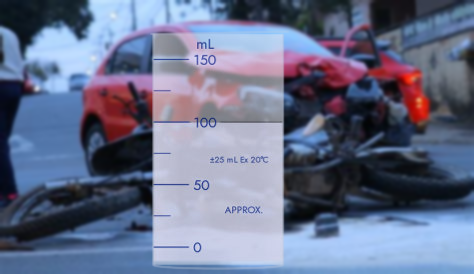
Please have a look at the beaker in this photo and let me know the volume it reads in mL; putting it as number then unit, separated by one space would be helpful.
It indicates 100 mL
